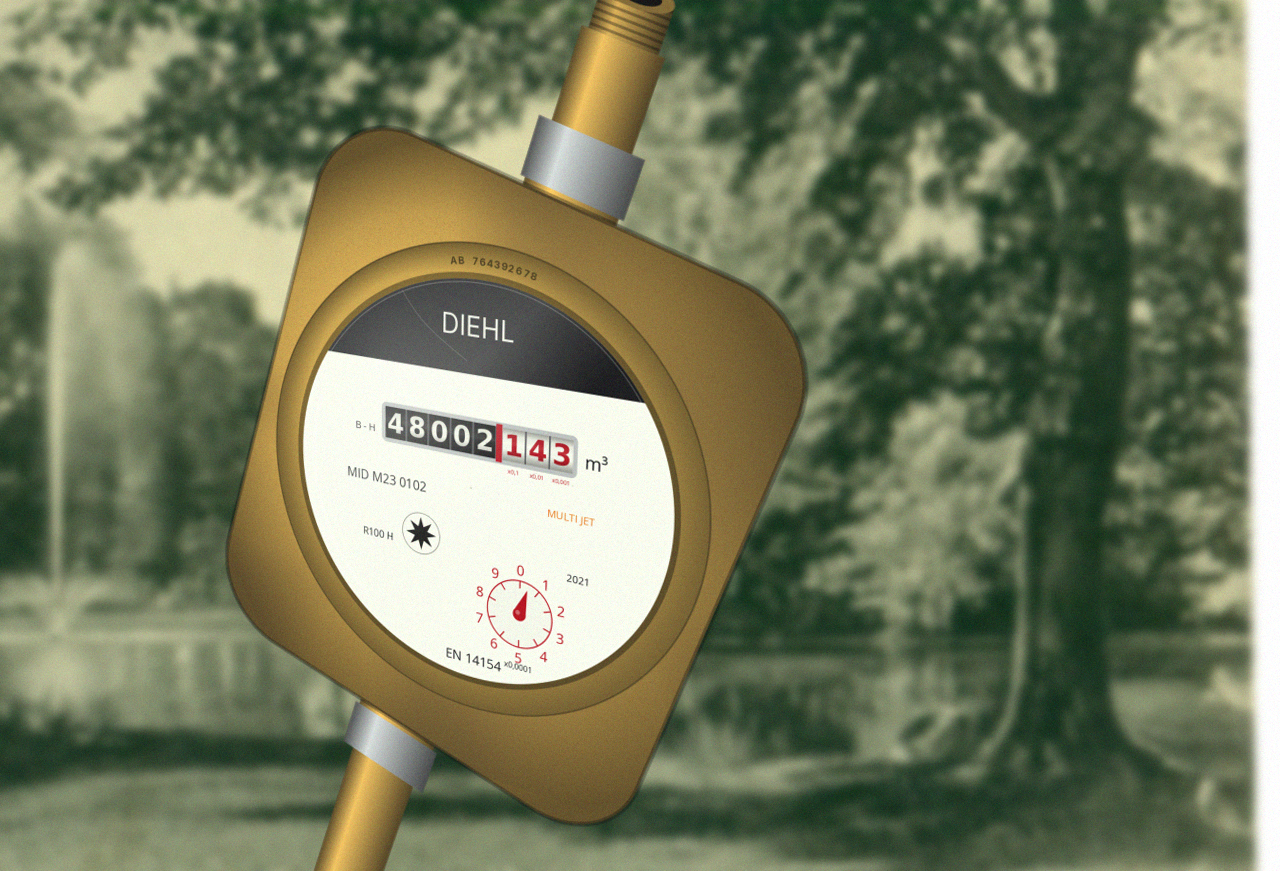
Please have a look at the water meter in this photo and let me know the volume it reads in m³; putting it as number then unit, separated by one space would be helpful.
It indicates 48002.1430 m³
